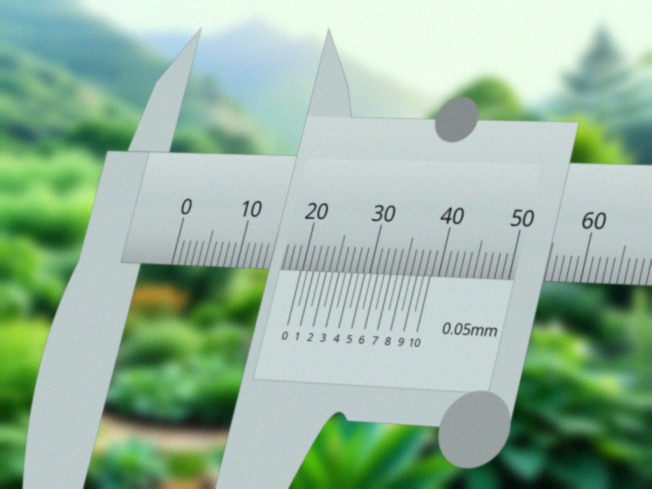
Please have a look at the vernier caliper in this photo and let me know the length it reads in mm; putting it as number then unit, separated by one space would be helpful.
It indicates 19.8 mm
